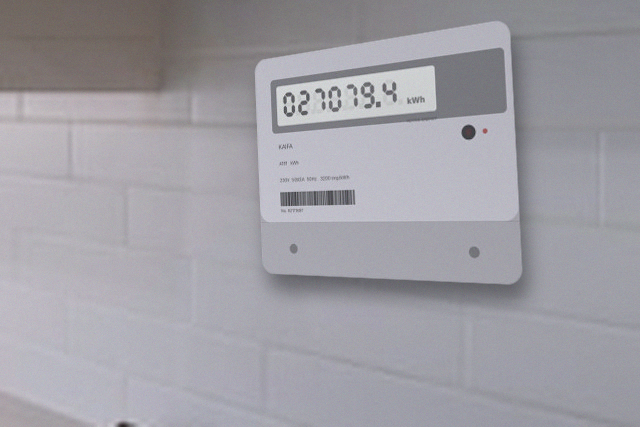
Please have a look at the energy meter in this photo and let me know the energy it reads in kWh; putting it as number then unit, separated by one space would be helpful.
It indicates 27079.4 kWh
